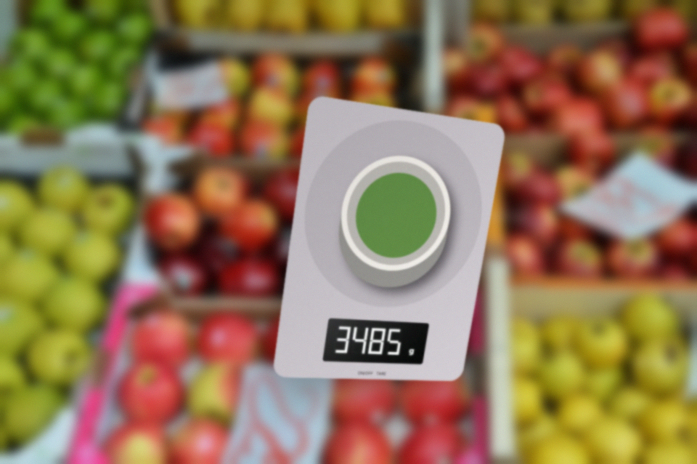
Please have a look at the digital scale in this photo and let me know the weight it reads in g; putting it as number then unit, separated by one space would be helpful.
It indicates 3485 g
